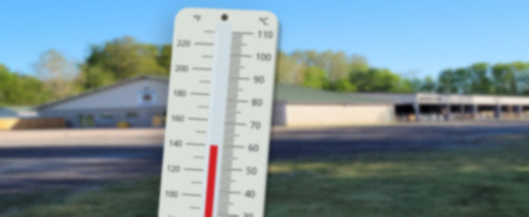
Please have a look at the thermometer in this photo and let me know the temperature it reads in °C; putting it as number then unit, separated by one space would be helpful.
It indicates 60 °C
